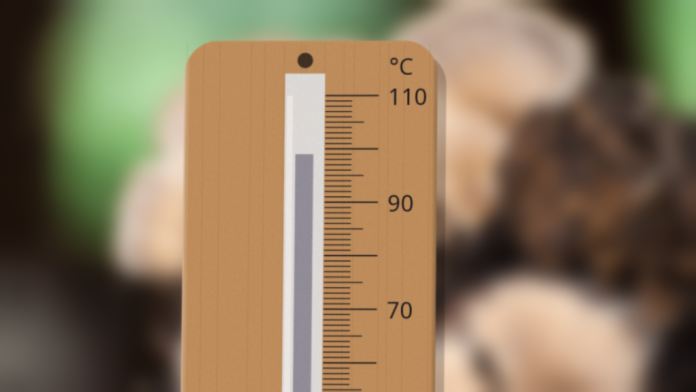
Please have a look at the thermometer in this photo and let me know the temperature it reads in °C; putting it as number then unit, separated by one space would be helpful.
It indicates 99 °C
